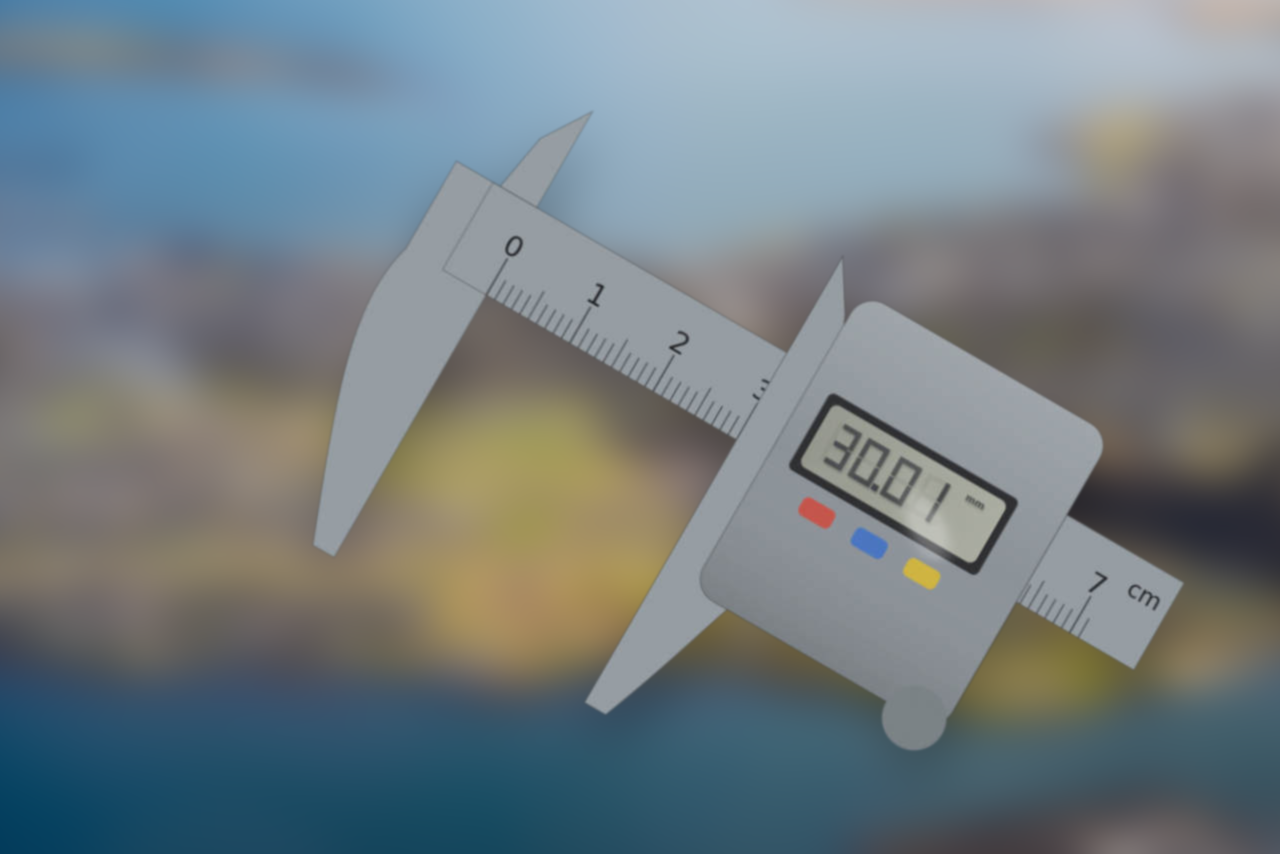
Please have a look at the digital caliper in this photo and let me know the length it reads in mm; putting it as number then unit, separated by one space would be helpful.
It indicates 30.01 mm
